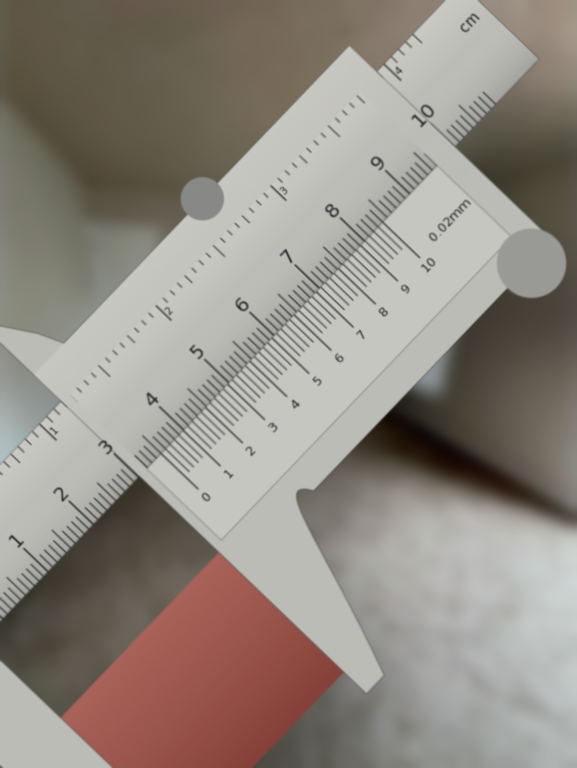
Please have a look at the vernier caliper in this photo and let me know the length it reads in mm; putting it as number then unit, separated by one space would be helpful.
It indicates 35.0 mm
